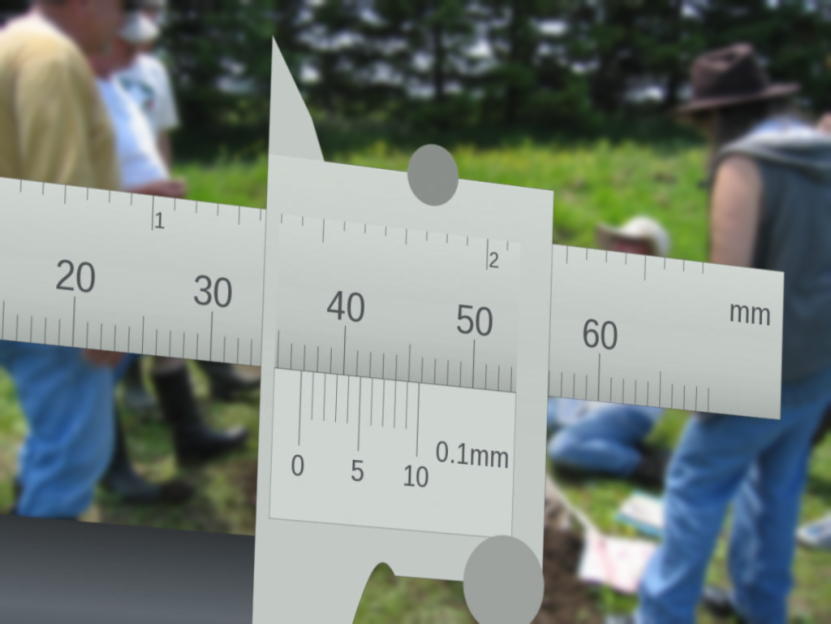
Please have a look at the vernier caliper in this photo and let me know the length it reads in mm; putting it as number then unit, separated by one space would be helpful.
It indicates 36.8 mm
